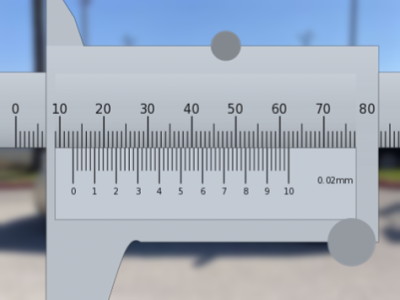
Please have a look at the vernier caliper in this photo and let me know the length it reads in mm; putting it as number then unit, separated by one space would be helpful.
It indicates 13.0 mm
